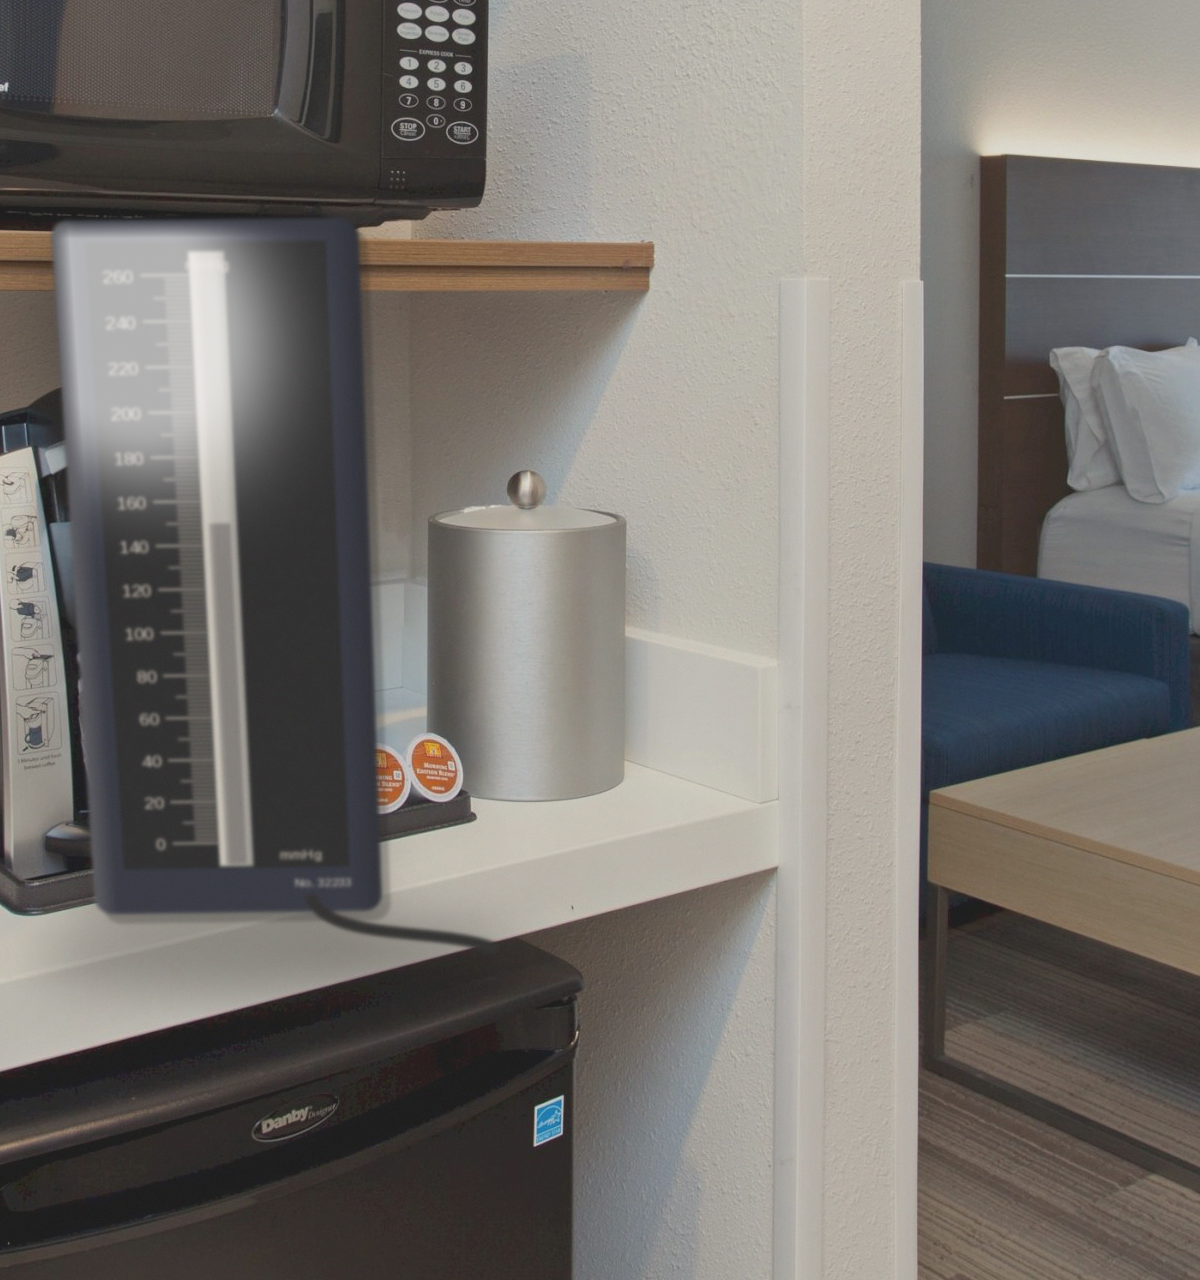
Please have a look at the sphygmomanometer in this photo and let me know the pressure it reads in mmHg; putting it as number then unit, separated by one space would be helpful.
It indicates 150 mmHg
